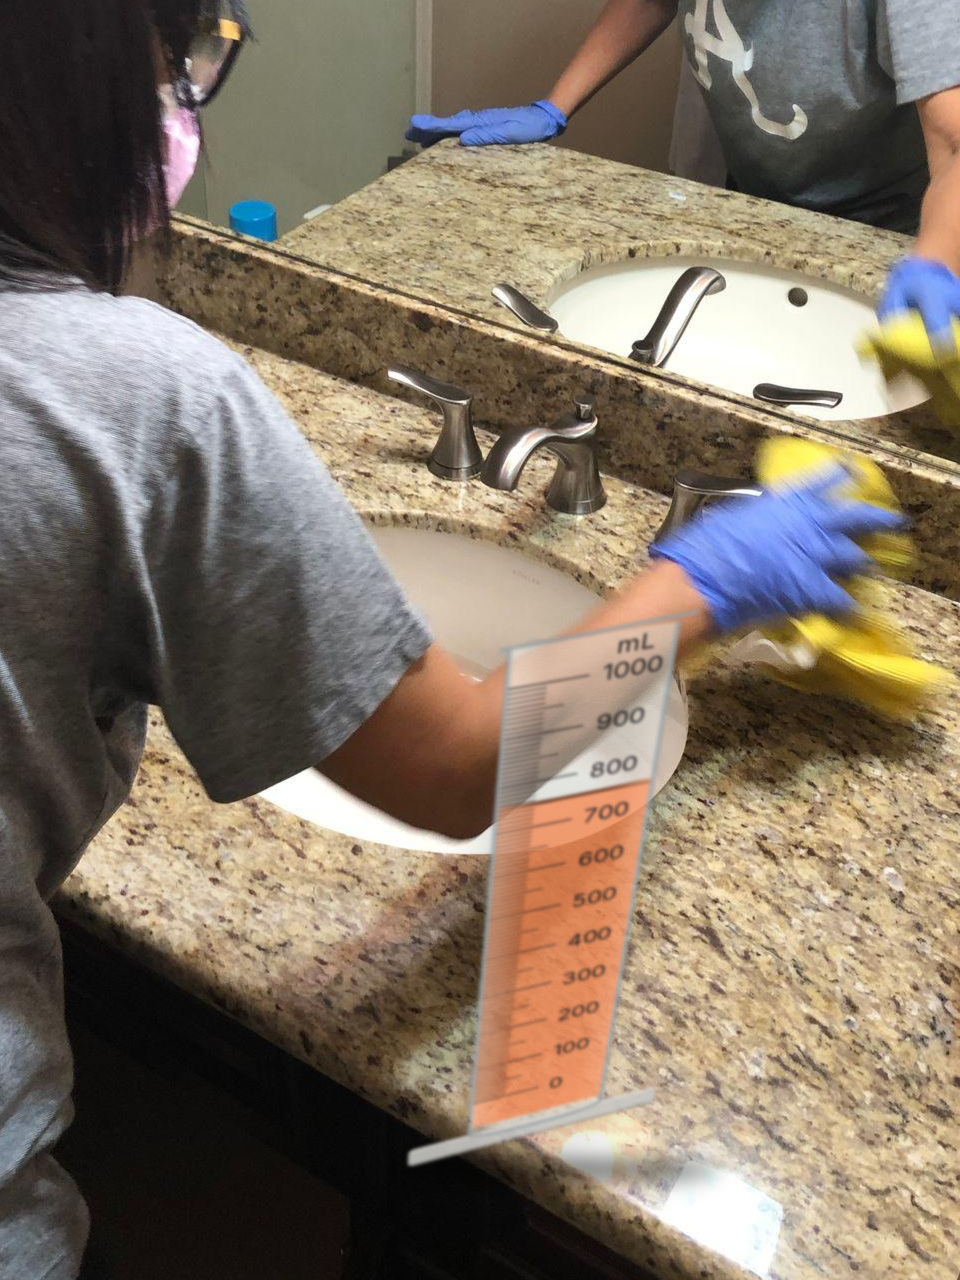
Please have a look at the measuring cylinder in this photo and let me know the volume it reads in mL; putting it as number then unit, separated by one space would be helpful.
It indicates 750 mL
